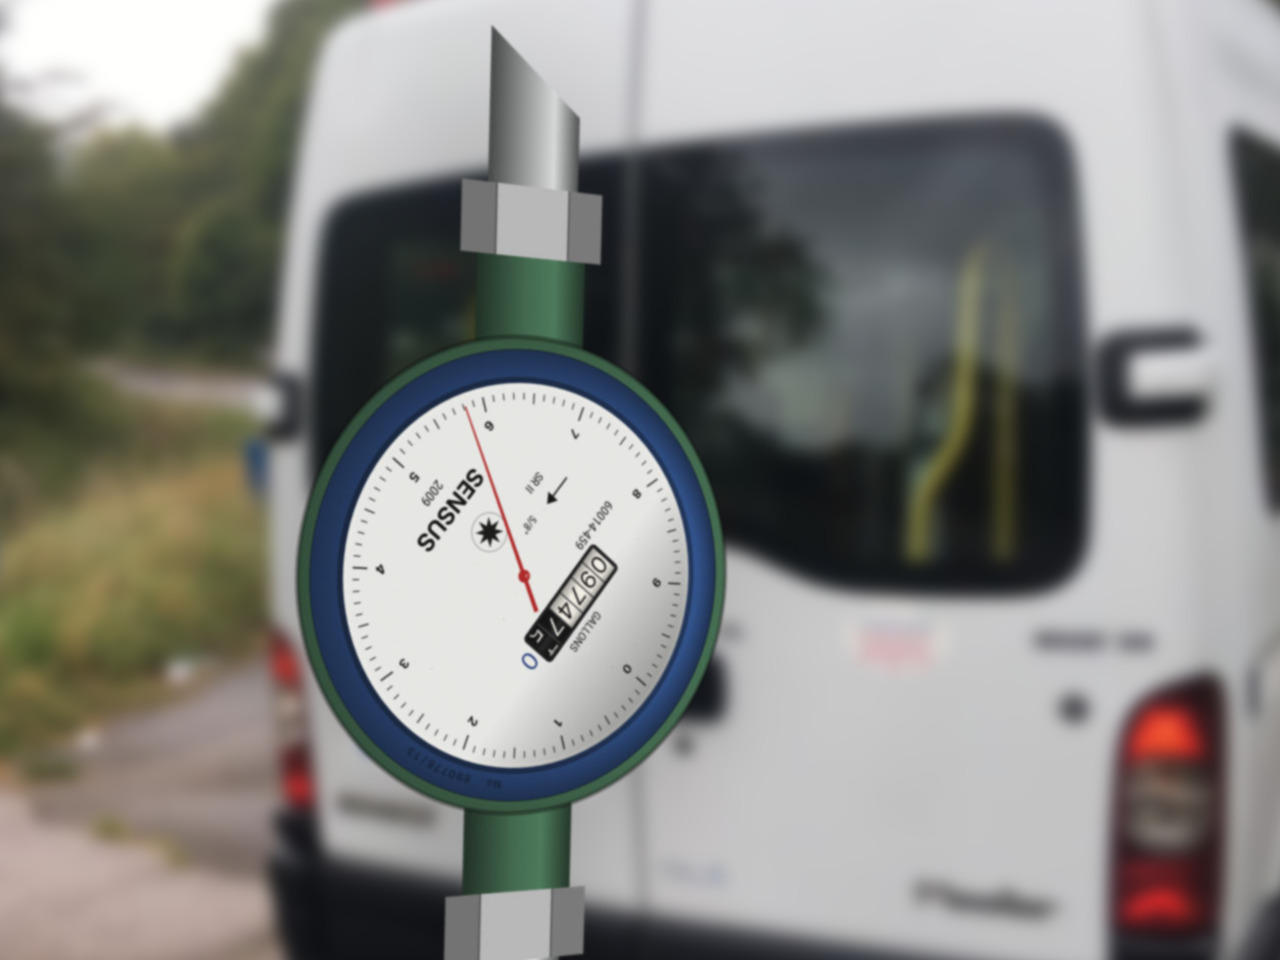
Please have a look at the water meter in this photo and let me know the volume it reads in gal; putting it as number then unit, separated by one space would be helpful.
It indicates 974745.8 gal
